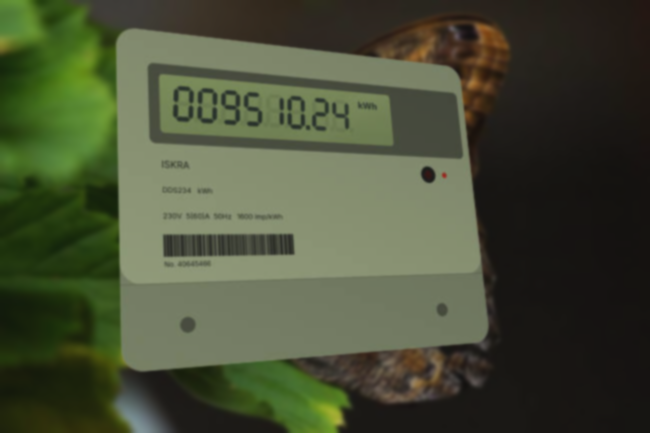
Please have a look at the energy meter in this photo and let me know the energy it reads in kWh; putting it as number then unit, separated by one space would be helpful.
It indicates 9510.24 kWh
